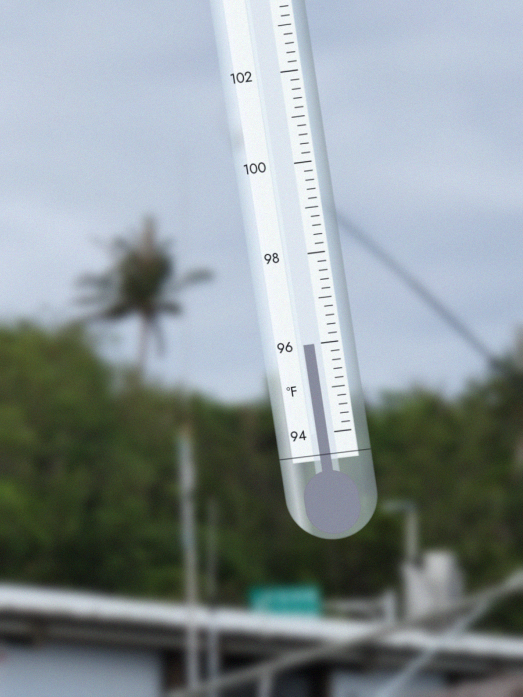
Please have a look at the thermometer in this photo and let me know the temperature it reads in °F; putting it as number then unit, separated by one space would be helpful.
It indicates 96 °F
